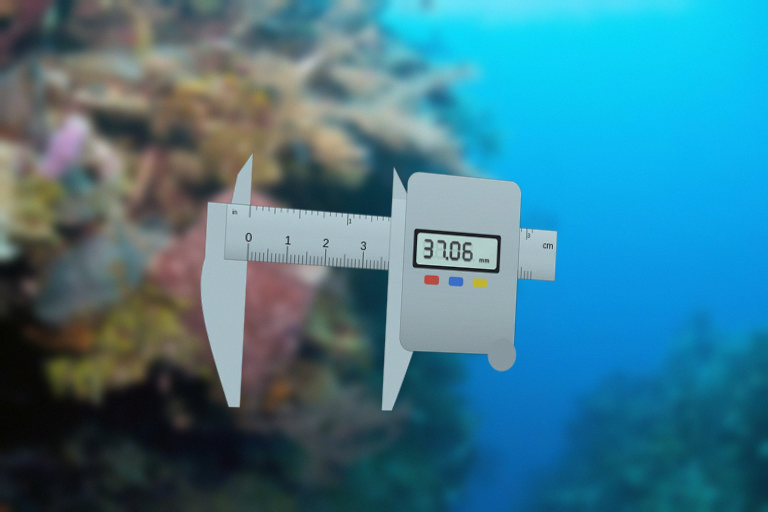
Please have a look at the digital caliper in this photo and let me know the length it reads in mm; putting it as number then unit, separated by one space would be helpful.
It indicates 37.06 mm
